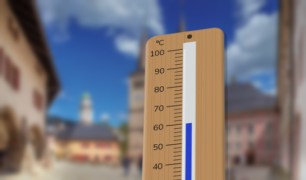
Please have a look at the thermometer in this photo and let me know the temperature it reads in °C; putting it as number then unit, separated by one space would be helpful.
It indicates 60 °C
